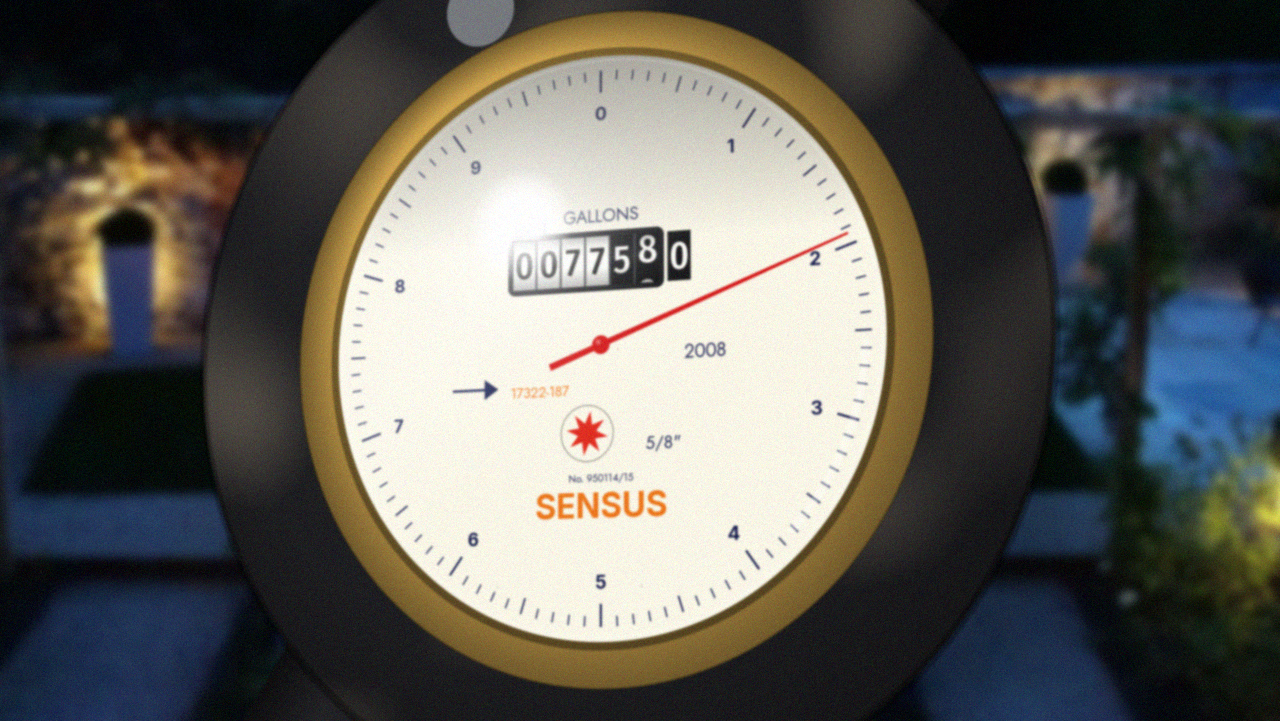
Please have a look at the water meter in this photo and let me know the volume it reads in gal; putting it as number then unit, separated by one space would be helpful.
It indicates 77581.9 gal
